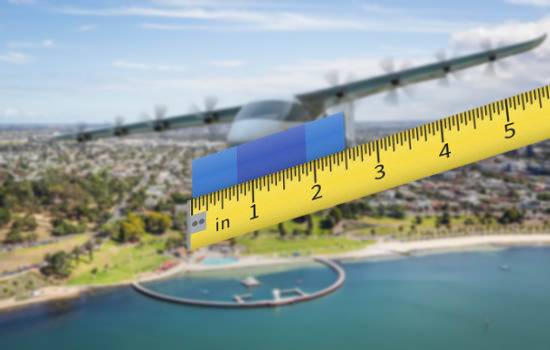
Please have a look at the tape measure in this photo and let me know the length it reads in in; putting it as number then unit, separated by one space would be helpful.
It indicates 2.5 in
